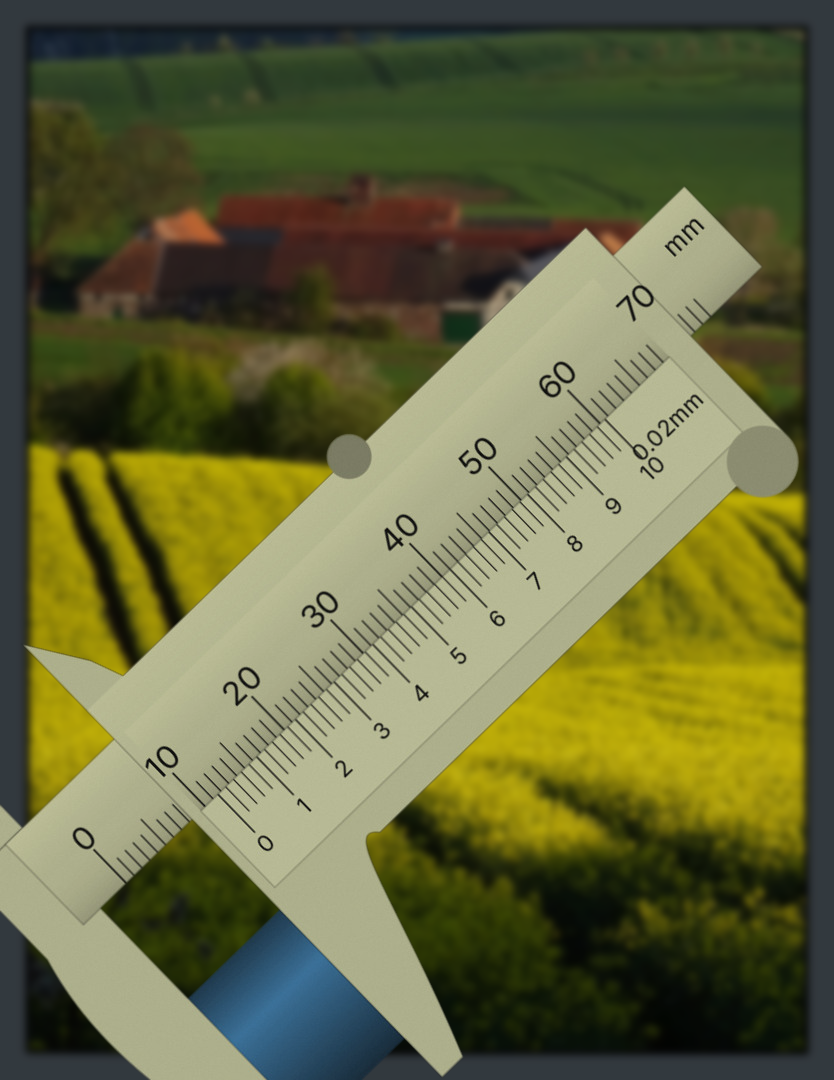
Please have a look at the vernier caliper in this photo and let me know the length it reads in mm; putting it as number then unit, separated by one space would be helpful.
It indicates 11.6 mm
